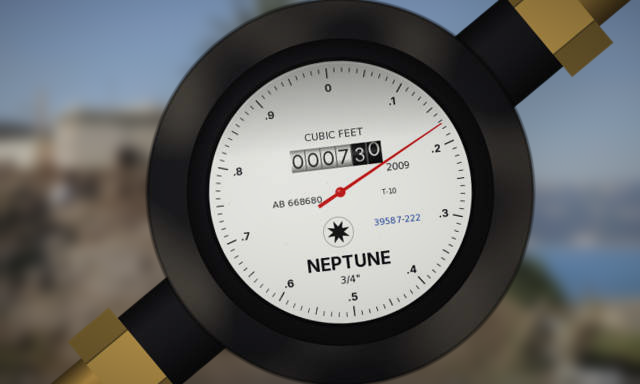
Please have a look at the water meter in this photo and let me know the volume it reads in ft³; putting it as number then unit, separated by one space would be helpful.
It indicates 730.17 ft³
